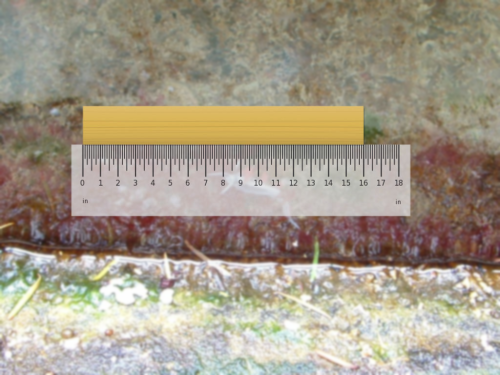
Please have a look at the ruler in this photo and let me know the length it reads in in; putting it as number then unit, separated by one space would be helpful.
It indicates 16 in
